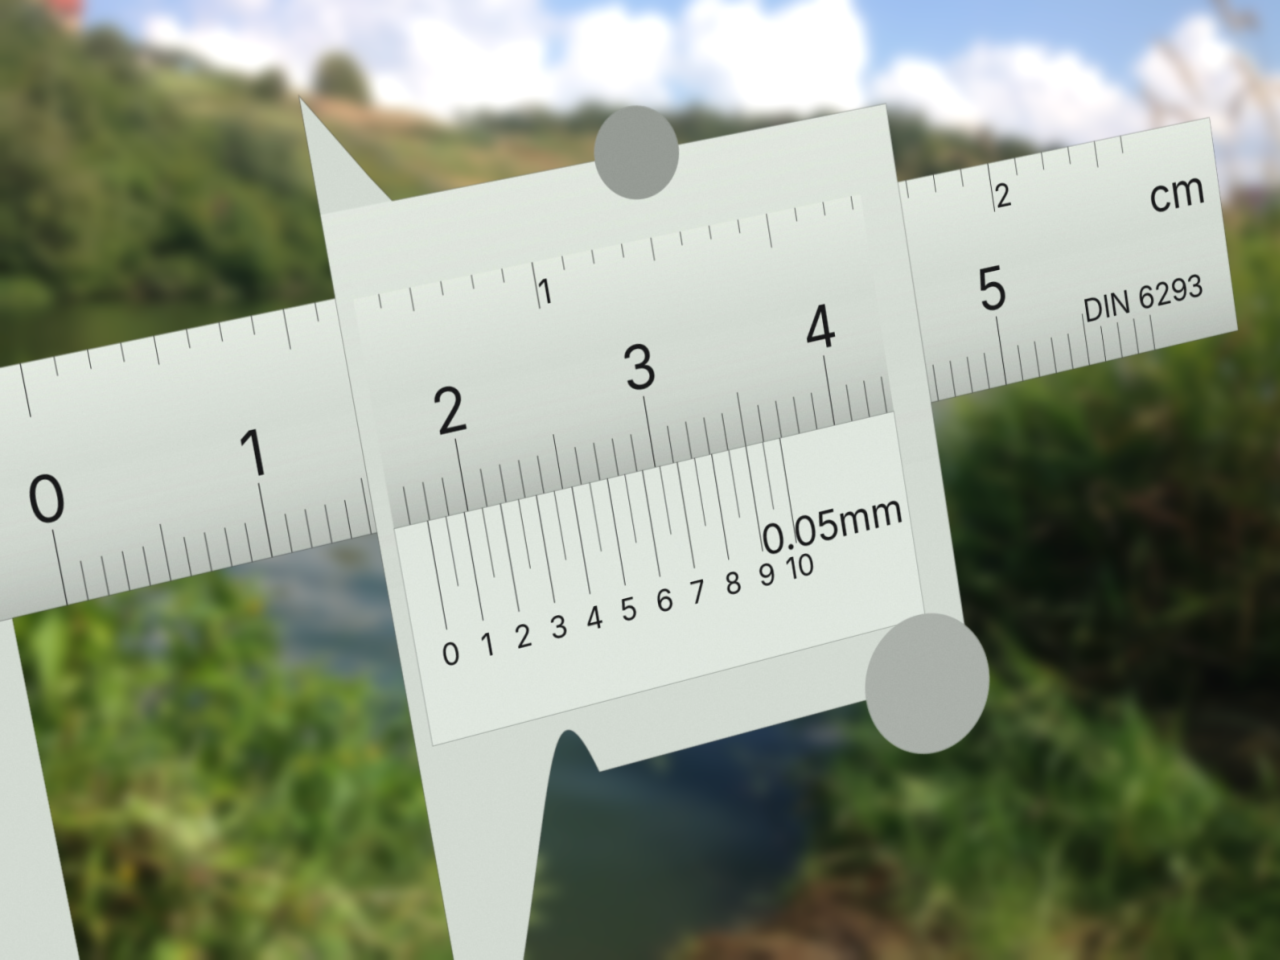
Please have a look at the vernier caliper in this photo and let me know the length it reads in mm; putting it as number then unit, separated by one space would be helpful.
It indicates 17.9 mm
